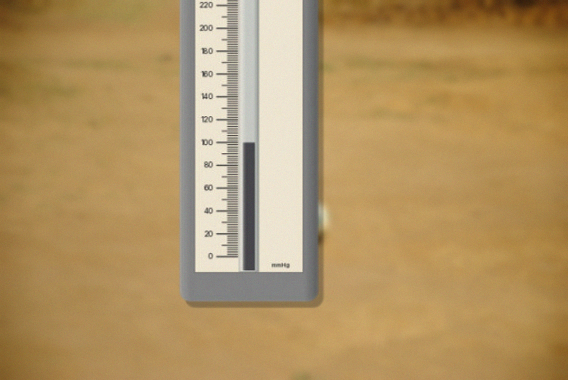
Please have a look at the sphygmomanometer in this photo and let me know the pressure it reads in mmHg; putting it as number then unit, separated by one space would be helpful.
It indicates 100 mmHg
